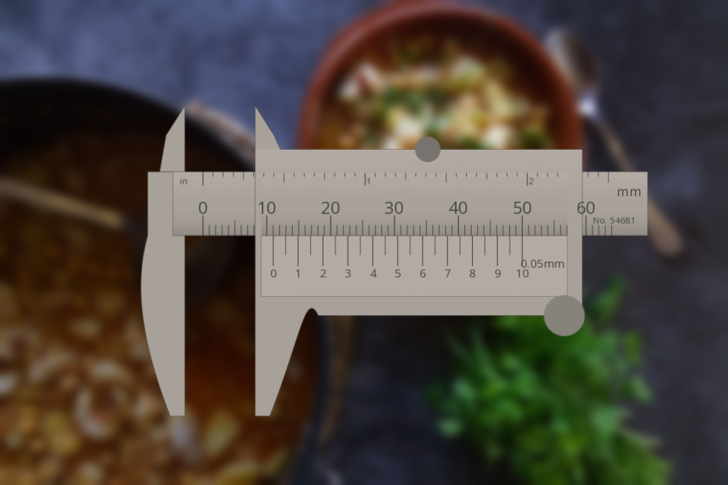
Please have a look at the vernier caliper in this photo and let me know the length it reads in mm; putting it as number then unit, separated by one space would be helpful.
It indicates 11.0 mm
